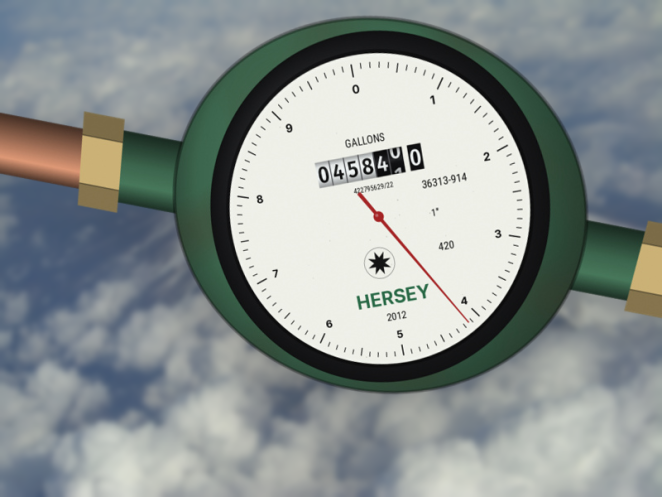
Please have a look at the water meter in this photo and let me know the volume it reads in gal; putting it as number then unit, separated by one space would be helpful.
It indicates 458404.1 gal
